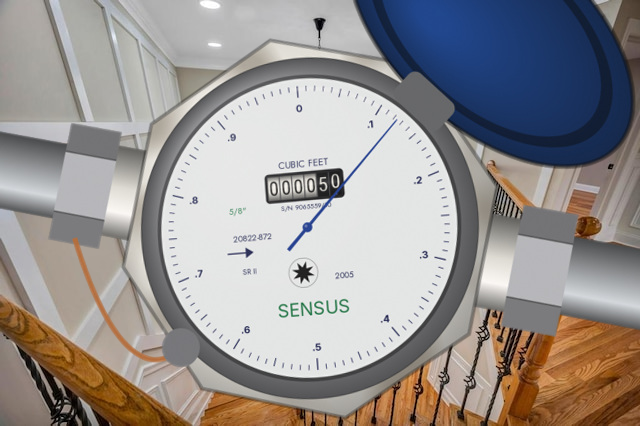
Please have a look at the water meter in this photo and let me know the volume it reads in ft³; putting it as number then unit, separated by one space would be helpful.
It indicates 50.12 ft³
